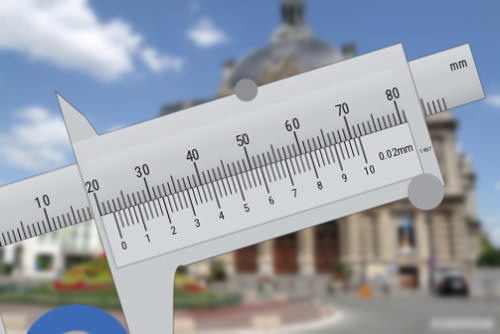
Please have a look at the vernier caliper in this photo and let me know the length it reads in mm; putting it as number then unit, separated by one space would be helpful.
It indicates 22.5 mm
